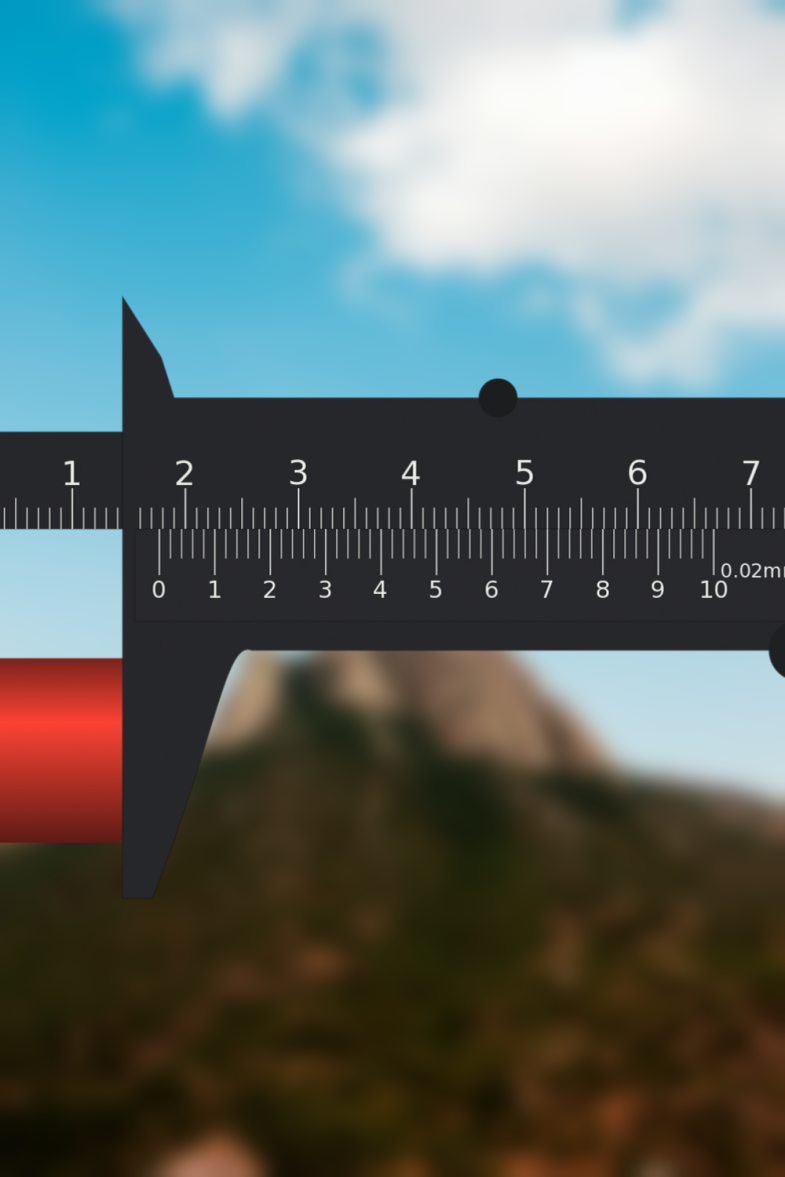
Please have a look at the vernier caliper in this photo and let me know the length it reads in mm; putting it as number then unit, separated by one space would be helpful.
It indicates 17.7 mm
